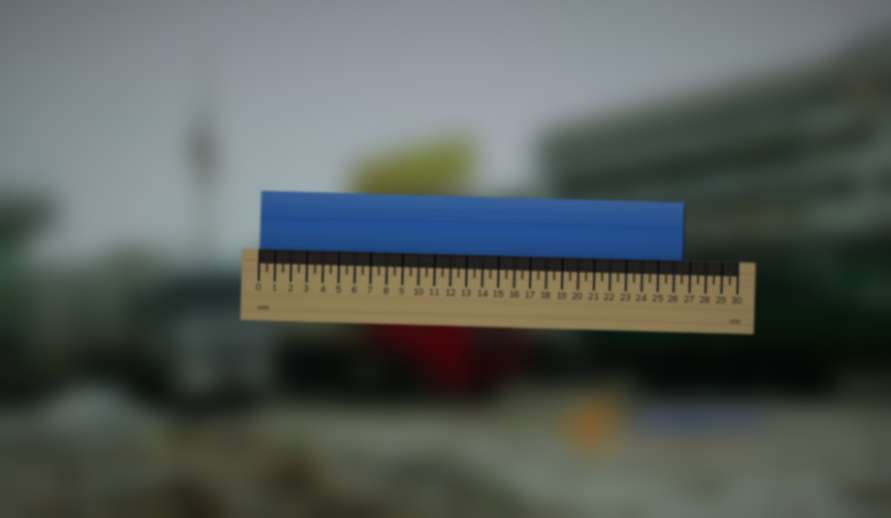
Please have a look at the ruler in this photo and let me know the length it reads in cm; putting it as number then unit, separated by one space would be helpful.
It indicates 26.5 cm
